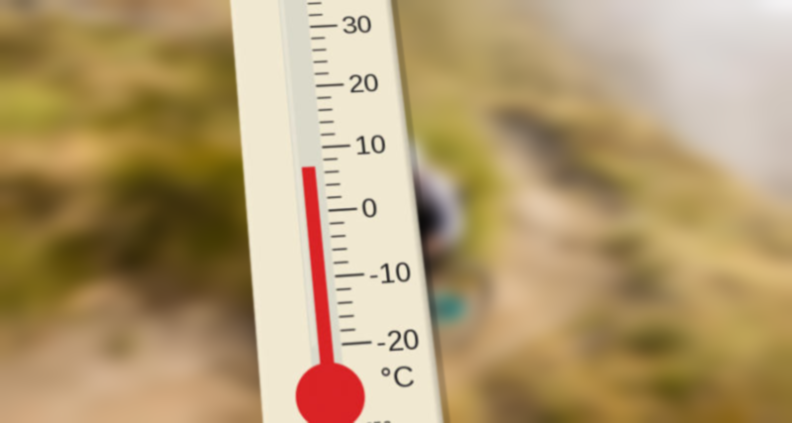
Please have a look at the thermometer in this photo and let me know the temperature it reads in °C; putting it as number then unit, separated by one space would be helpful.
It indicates 7 °C
